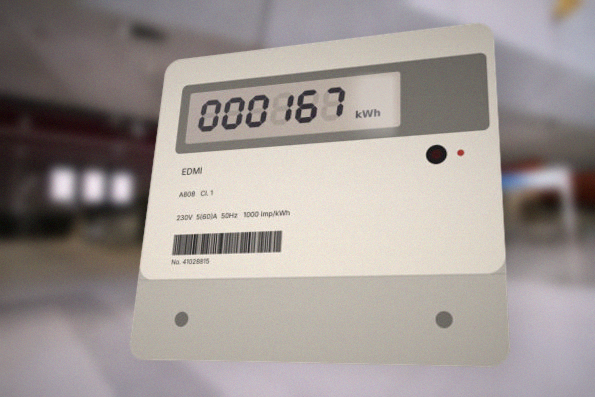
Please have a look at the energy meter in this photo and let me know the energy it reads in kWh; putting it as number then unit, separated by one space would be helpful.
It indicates 167 kWh
